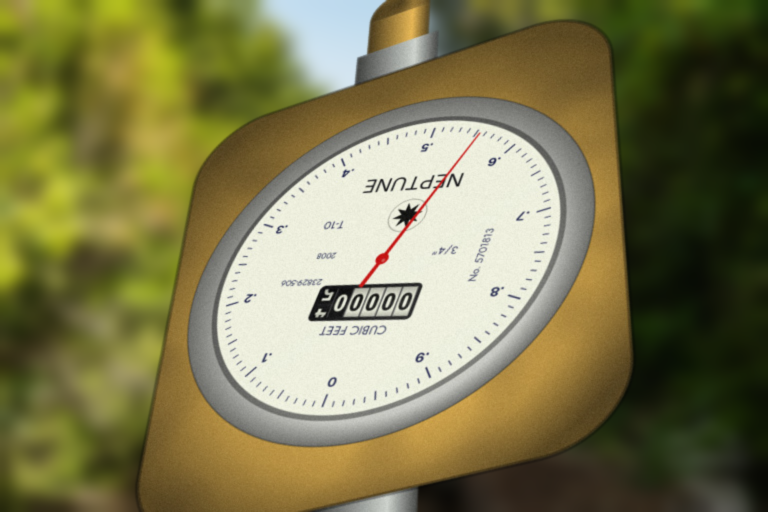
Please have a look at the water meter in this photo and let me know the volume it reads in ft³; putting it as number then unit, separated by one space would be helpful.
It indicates 4.55 ft³
